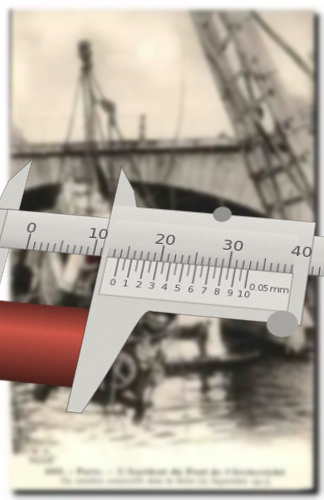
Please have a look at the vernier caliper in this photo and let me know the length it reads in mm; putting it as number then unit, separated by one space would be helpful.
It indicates 13.8 mm
